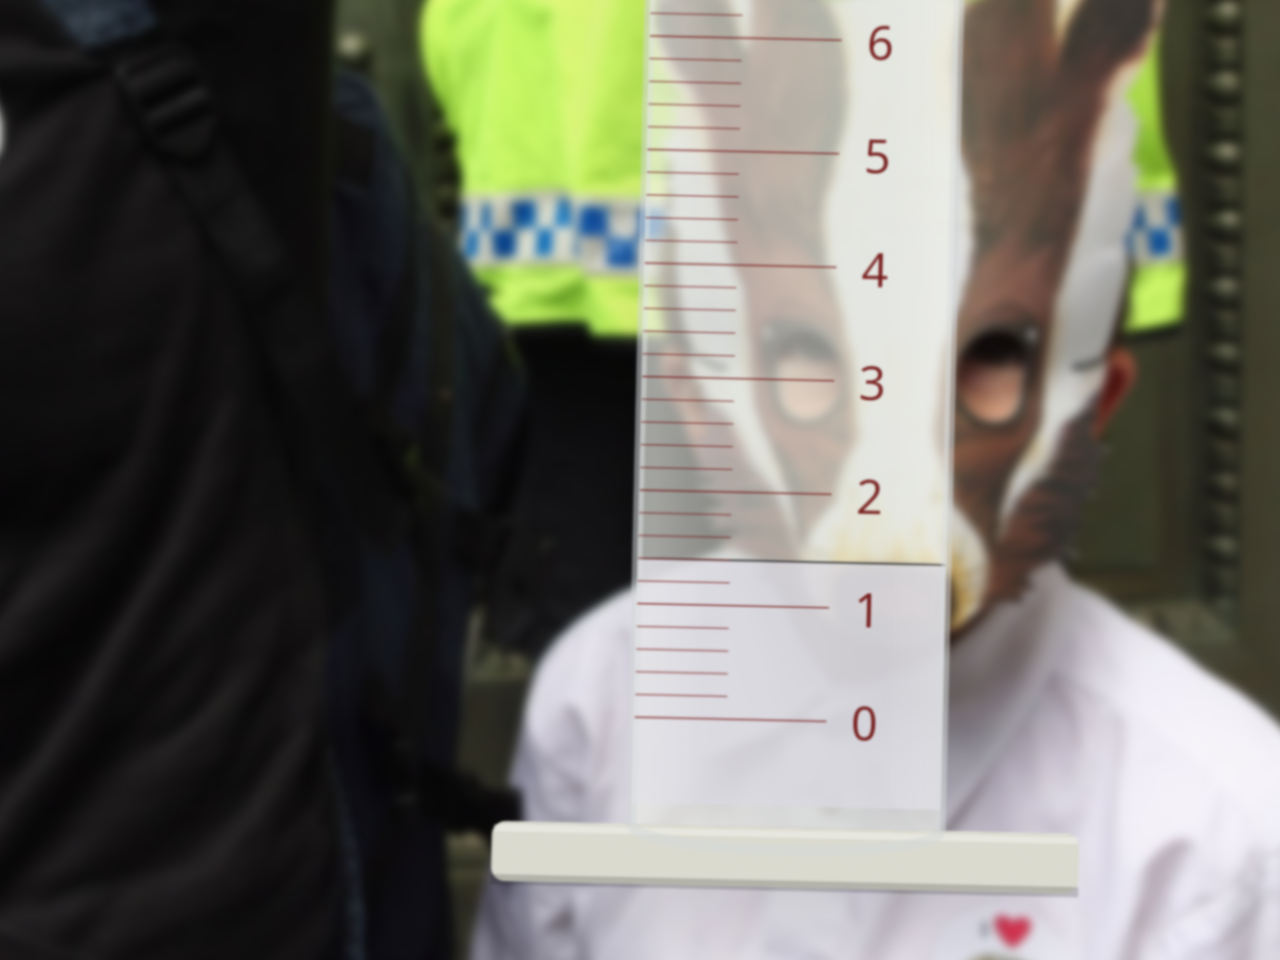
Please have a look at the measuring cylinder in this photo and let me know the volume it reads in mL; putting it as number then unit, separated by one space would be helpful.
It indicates 1.4 mL
